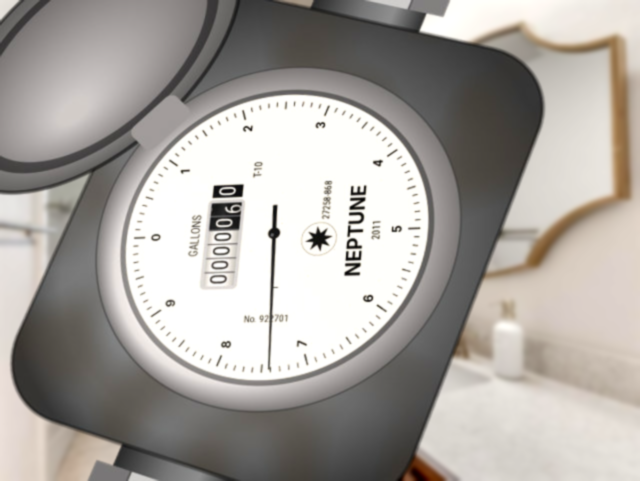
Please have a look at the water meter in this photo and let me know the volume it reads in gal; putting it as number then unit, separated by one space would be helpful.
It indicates 57.4 gal
